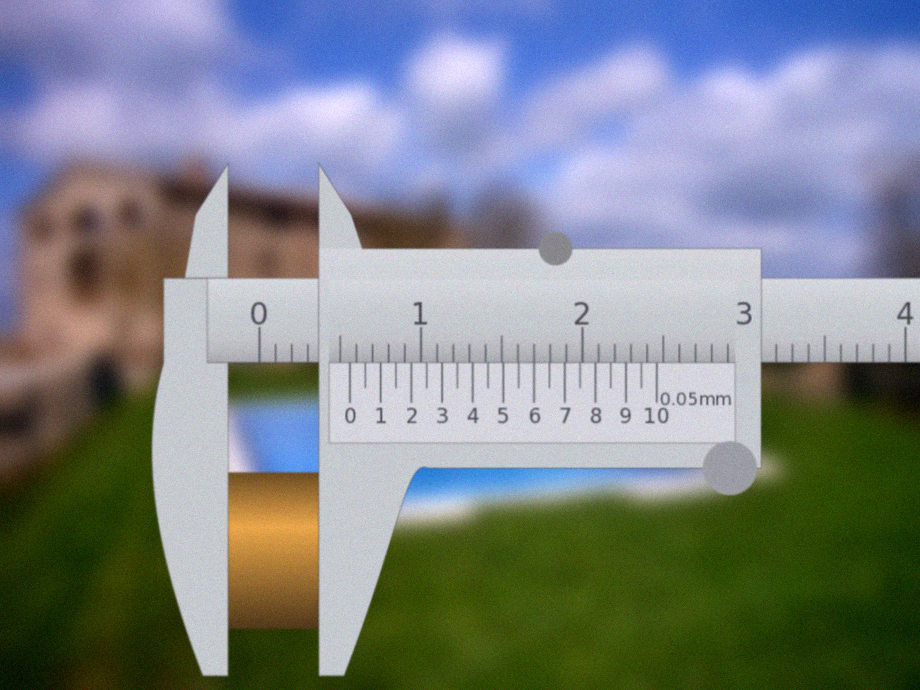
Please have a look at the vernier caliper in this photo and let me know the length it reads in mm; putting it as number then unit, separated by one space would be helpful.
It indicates 5.6 mm
